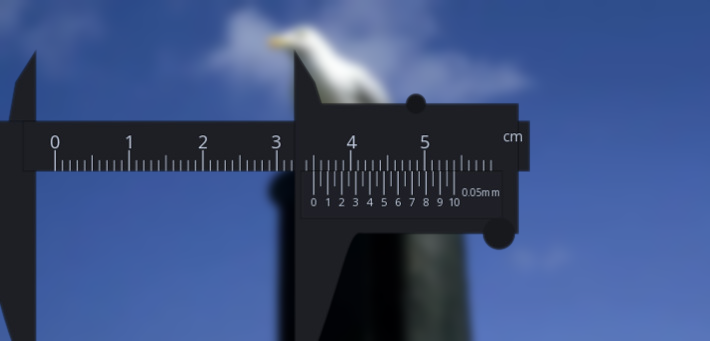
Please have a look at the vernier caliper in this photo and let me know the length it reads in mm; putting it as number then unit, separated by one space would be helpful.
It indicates 35.0 mm
